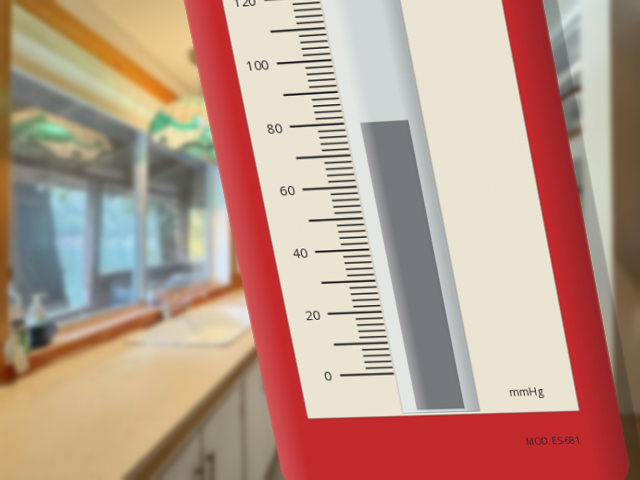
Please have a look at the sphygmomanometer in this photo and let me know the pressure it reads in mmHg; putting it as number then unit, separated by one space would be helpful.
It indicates 80 mmHg
